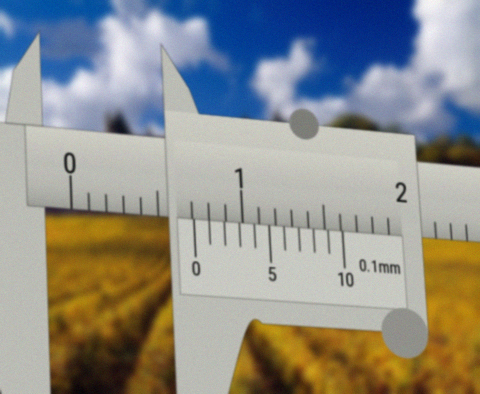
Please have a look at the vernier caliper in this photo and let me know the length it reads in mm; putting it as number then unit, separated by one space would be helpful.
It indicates 7.1 mm
